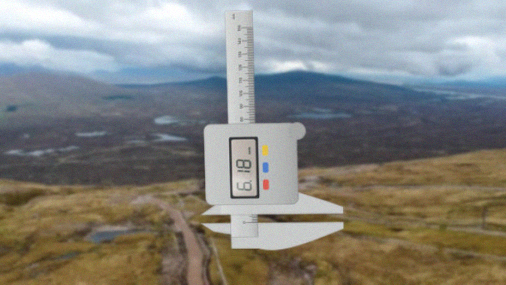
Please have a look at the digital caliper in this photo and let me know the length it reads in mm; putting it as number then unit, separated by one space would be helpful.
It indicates 6.18 mm
